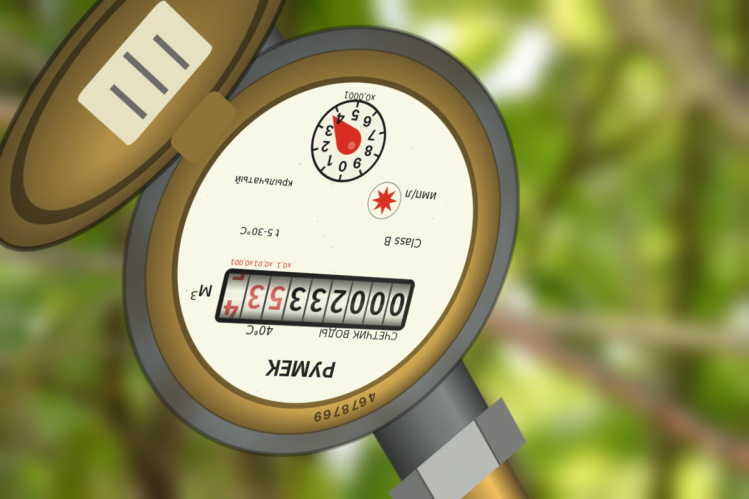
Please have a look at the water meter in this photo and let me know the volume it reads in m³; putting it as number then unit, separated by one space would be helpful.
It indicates 233.5343 m³
